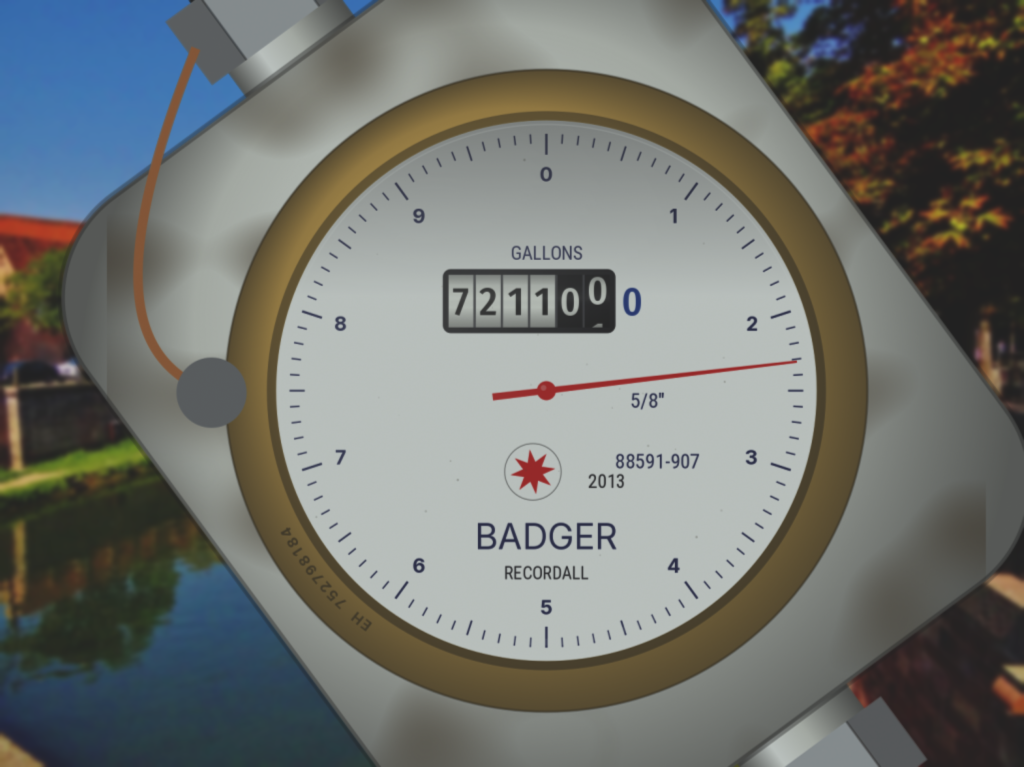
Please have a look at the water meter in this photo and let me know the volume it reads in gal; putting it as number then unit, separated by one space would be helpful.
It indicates 7211002.3 gal
